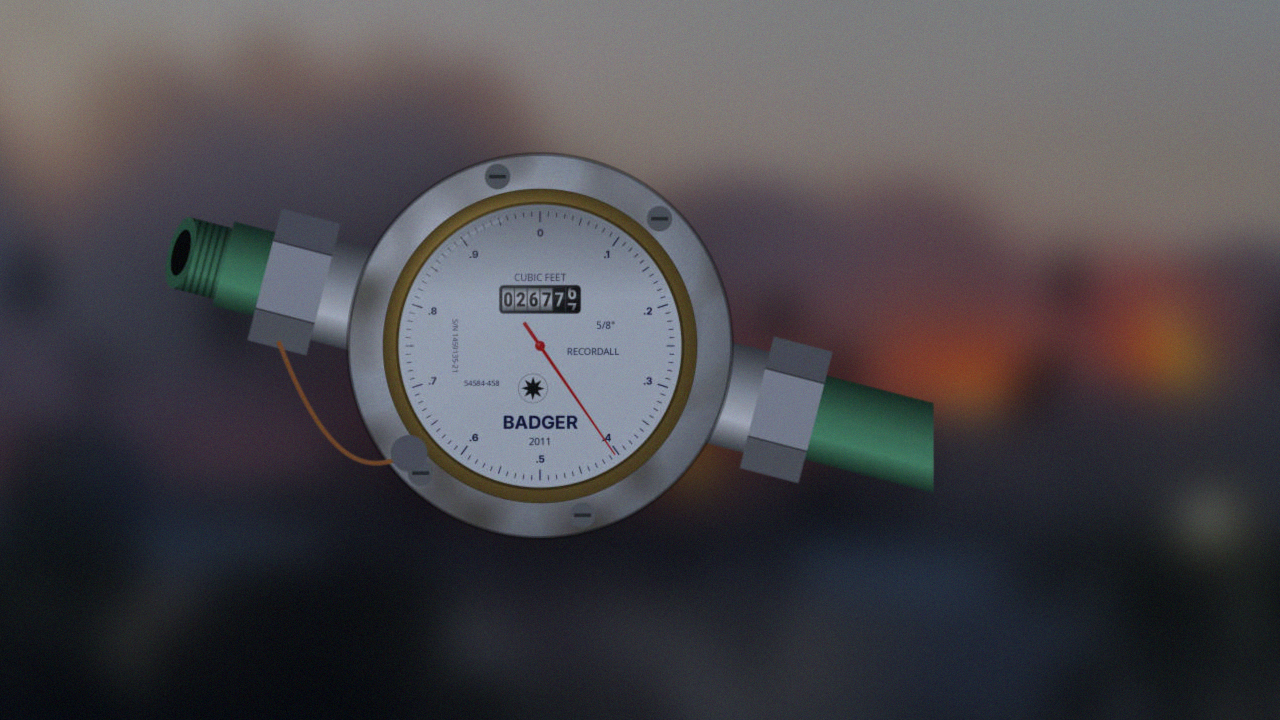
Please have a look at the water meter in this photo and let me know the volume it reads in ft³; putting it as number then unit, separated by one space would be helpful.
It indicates 26776.40 ft³
